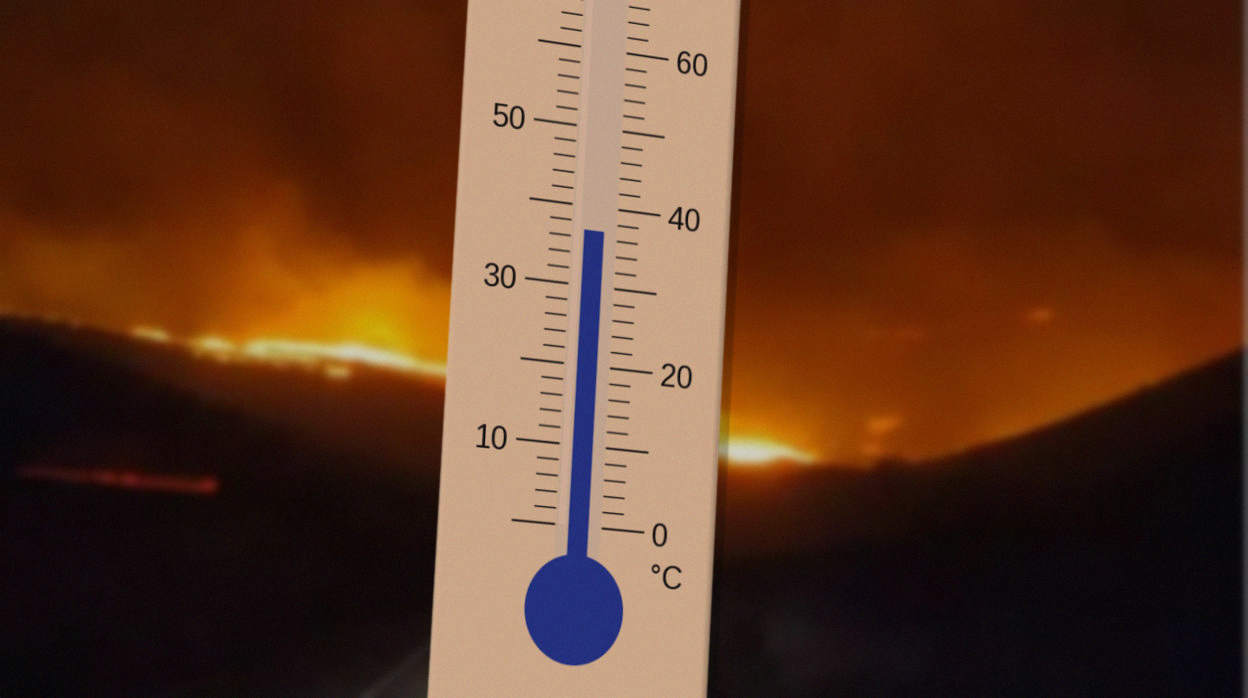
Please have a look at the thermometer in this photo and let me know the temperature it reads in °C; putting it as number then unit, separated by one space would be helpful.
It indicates 37 °C
